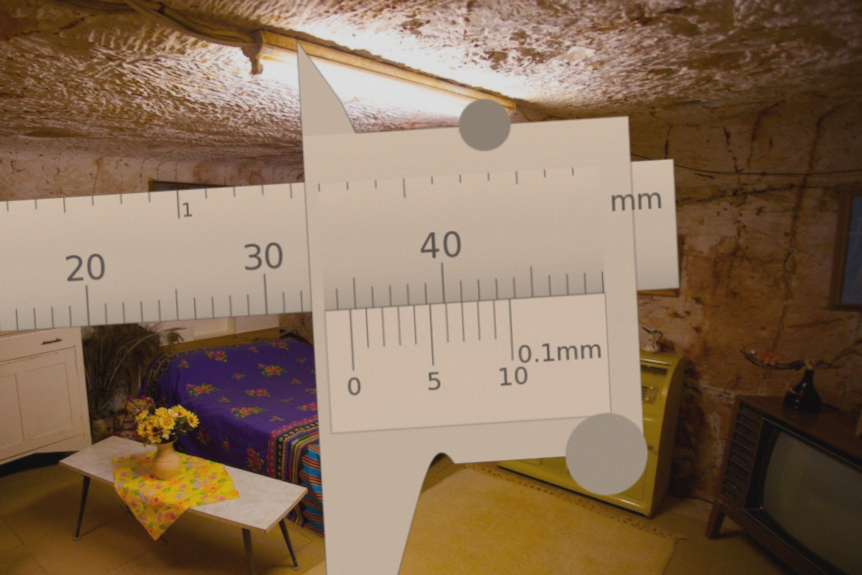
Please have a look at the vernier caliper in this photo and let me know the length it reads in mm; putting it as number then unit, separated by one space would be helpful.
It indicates 34.7 mm
